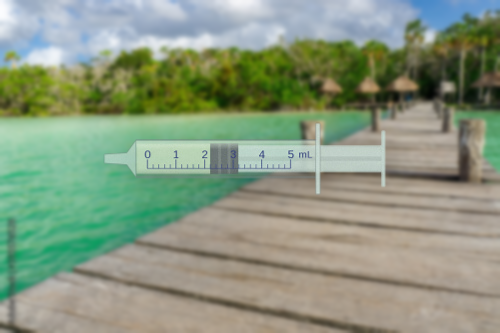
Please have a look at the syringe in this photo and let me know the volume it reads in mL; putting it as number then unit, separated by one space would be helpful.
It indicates 2.2 mL
